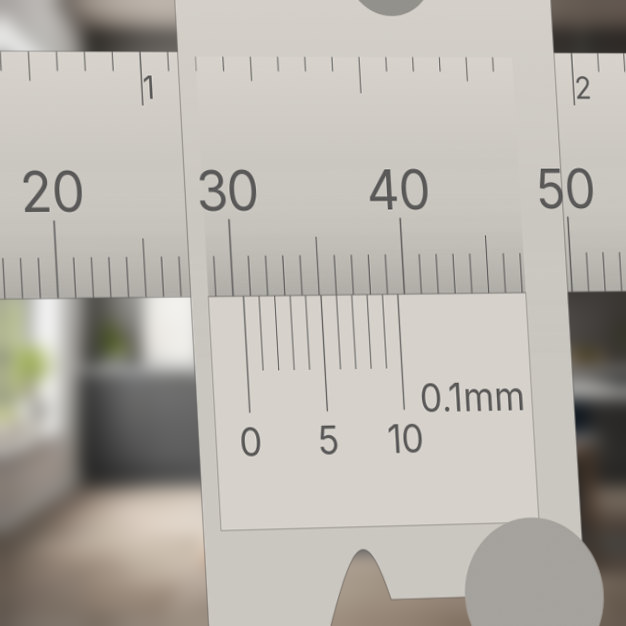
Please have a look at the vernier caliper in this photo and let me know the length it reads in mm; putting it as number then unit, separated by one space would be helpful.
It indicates 30.6 mm
